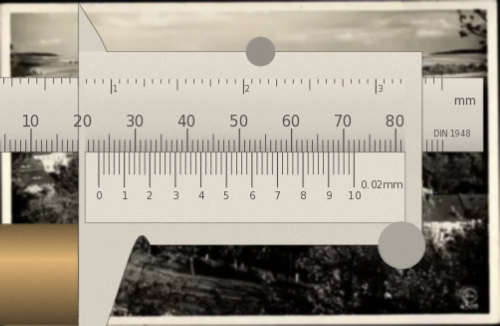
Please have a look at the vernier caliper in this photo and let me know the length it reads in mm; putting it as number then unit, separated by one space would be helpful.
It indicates 23.0 mm
